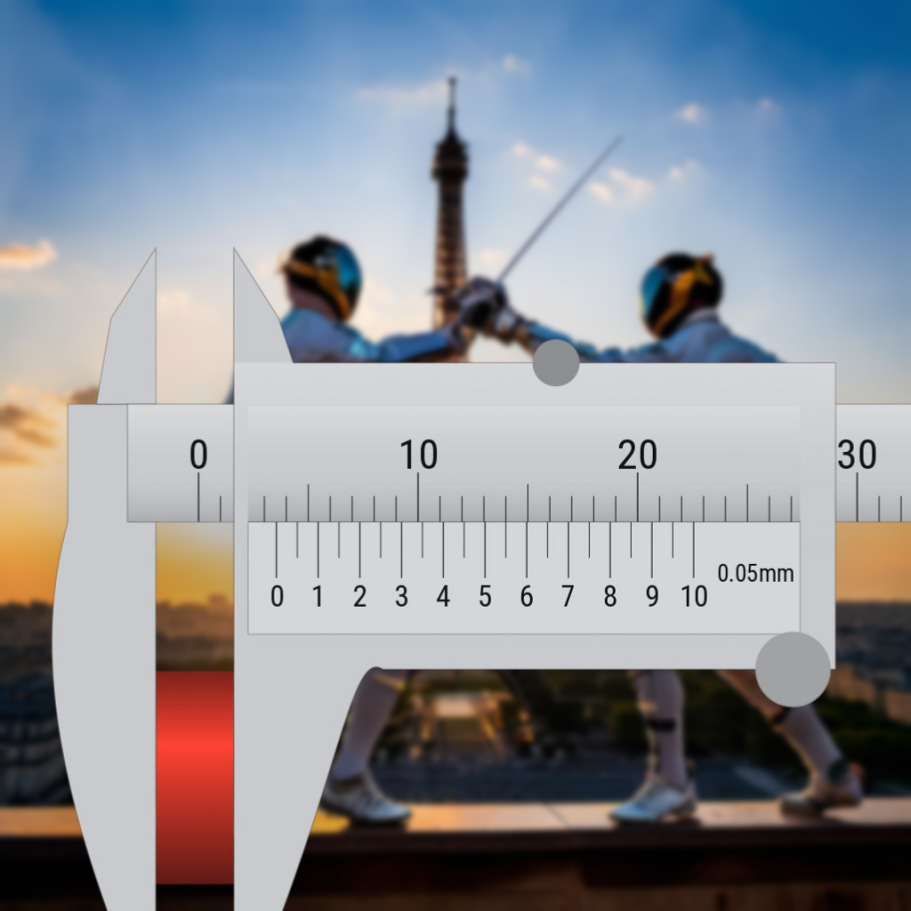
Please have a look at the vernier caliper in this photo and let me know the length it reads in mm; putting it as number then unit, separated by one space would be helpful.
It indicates 3.55 mm
